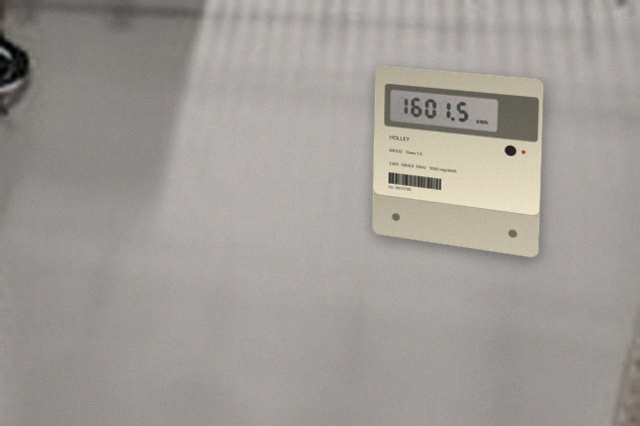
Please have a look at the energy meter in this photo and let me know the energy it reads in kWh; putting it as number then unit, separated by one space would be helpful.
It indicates 1601.5 kWh
